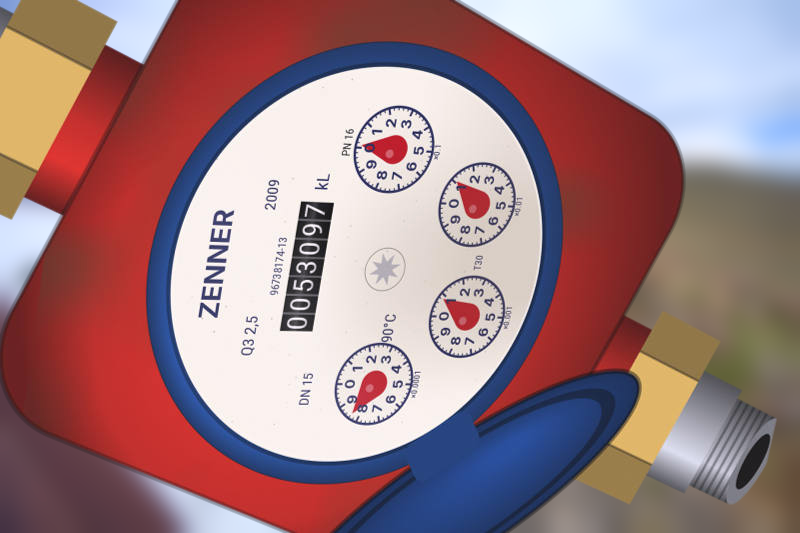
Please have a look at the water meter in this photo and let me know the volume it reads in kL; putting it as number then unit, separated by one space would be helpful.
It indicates 53097.0108 kL
